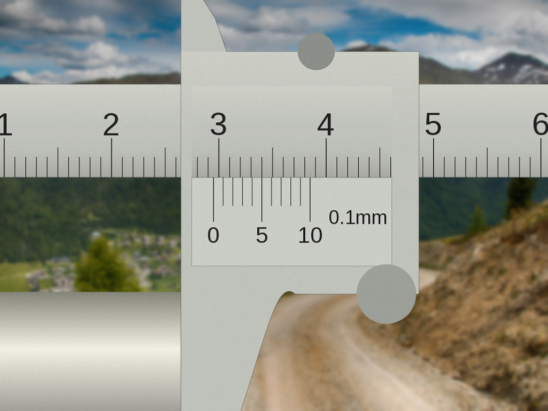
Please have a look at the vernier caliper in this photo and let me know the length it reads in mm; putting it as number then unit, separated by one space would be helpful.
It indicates 29.5 mm
